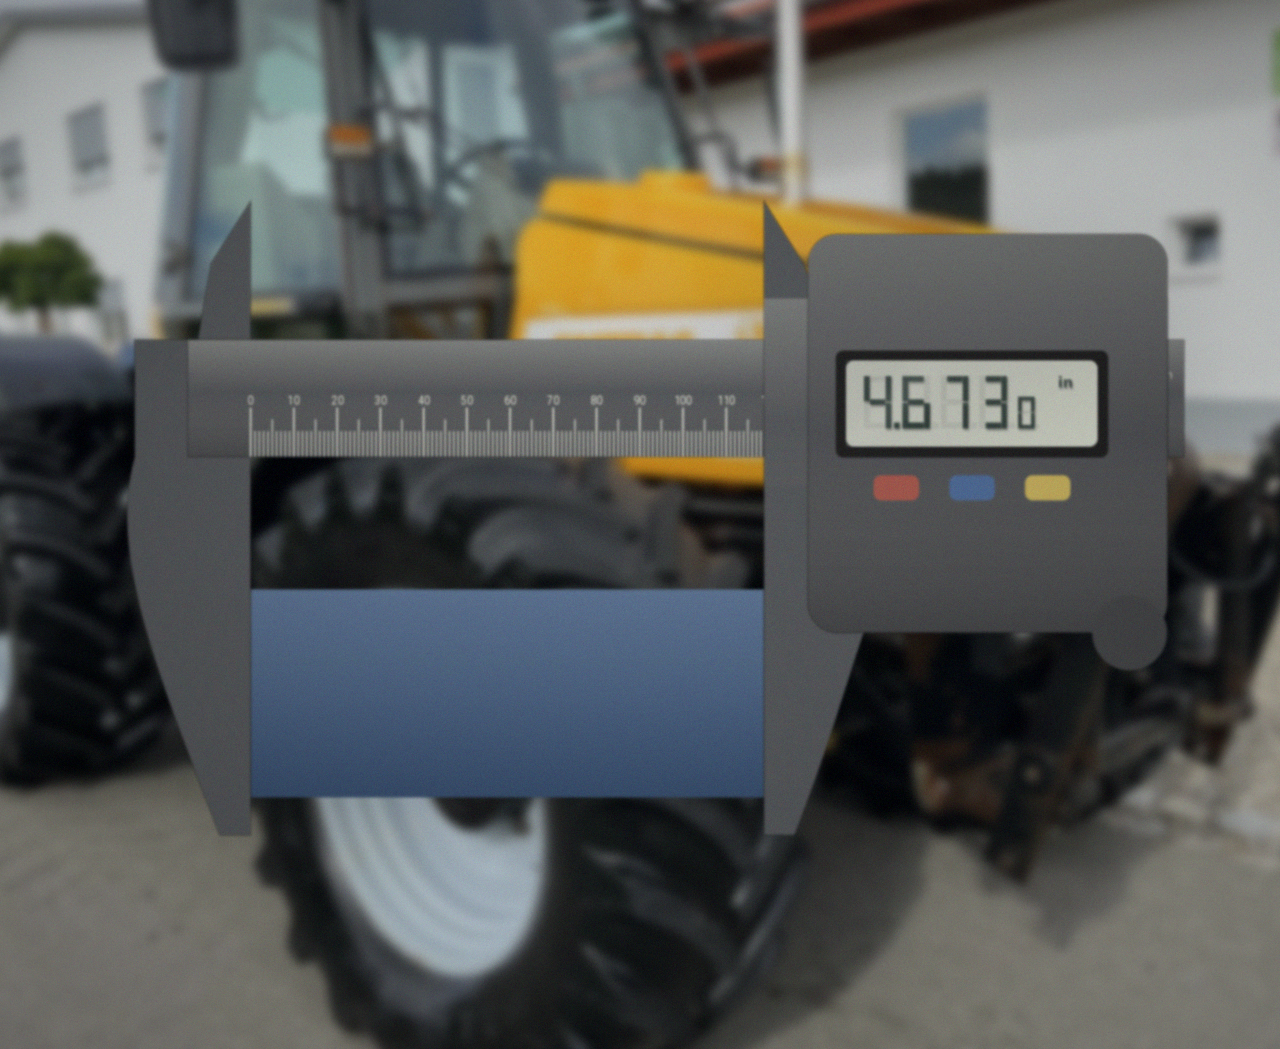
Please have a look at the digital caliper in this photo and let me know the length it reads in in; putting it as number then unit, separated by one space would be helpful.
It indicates 4.6730 in
